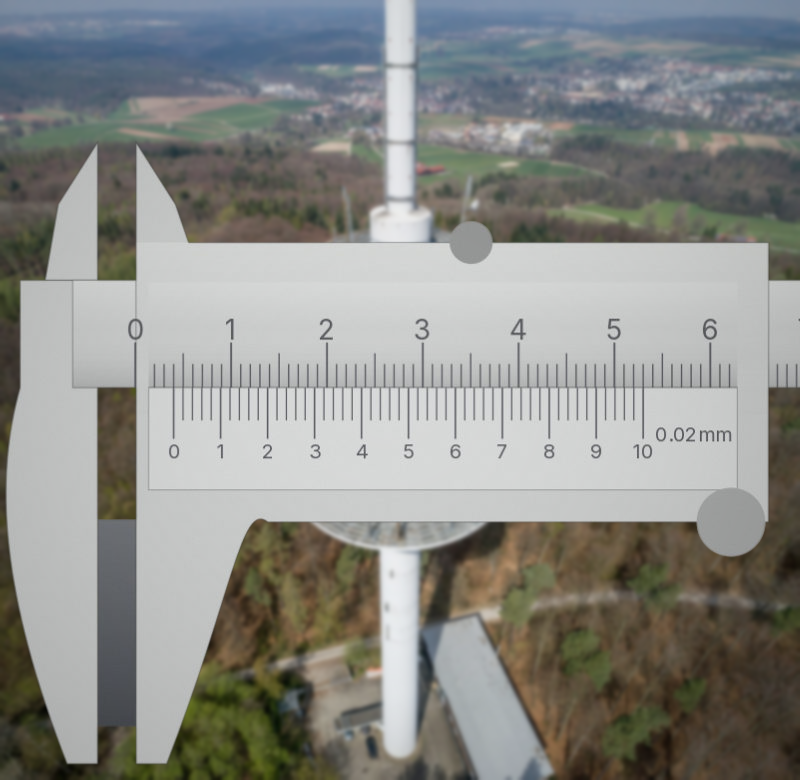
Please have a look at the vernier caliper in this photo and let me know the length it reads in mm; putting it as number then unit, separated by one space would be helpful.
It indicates 4.0 mm
